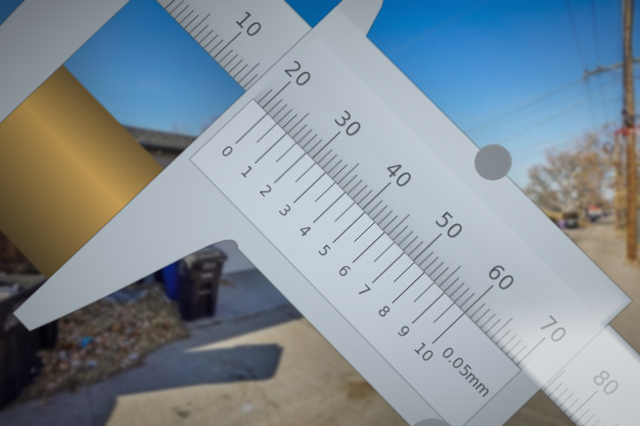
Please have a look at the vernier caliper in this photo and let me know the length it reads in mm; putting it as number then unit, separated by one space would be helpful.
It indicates 21.0 mm
